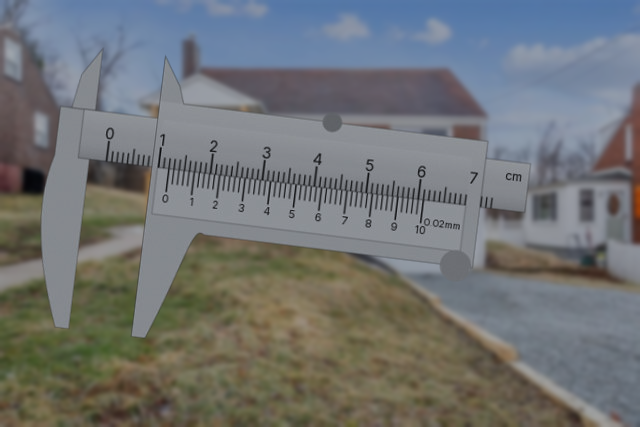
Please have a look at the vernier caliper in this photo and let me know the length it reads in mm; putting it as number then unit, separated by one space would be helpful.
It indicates 12.0 mm
